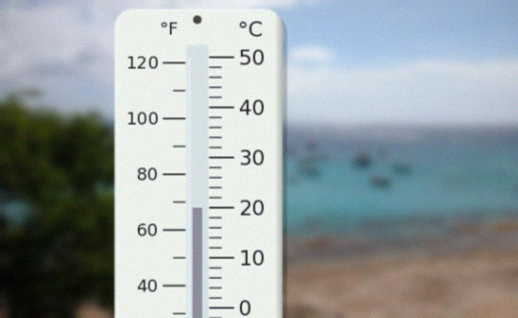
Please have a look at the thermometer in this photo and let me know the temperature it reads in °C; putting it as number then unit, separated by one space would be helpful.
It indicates 20 °C
